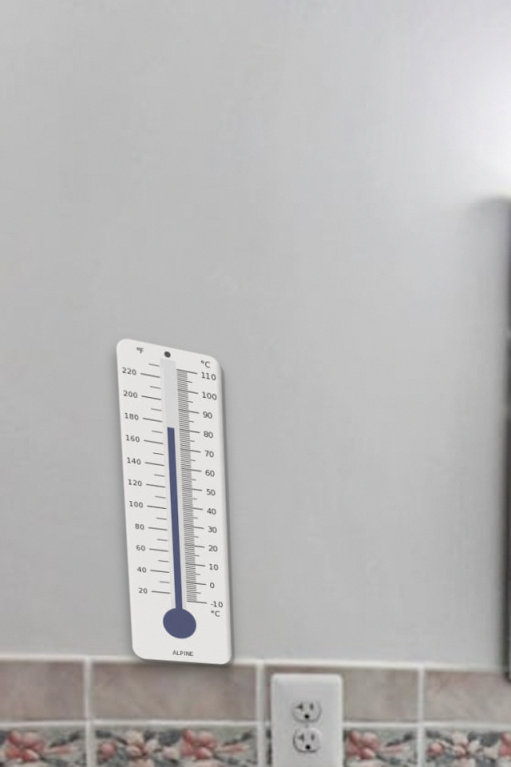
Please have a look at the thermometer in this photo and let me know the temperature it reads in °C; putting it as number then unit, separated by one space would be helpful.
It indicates 80 °C
